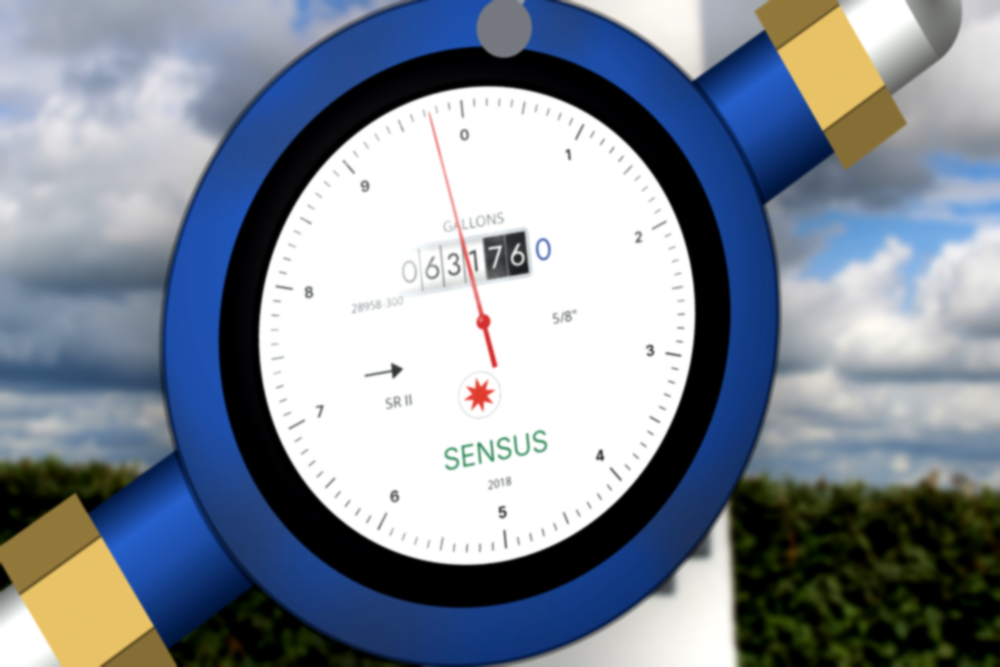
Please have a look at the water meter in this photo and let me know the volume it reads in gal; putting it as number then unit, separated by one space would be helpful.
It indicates 631759.7 gal
